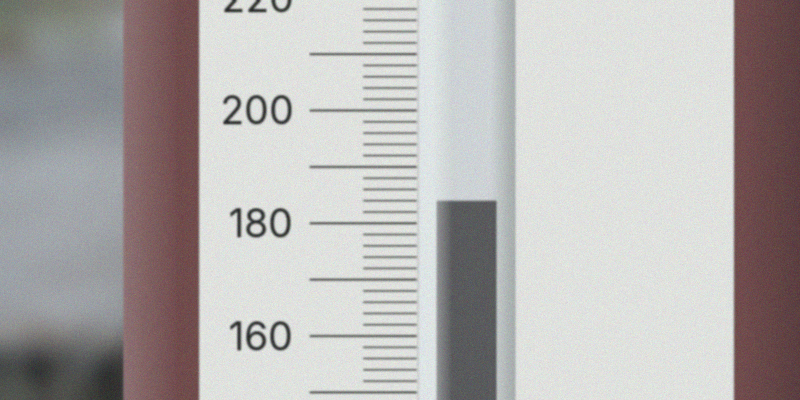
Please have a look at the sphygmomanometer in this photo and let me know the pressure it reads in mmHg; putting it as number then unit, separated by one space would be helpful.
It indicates 184 mmHg
